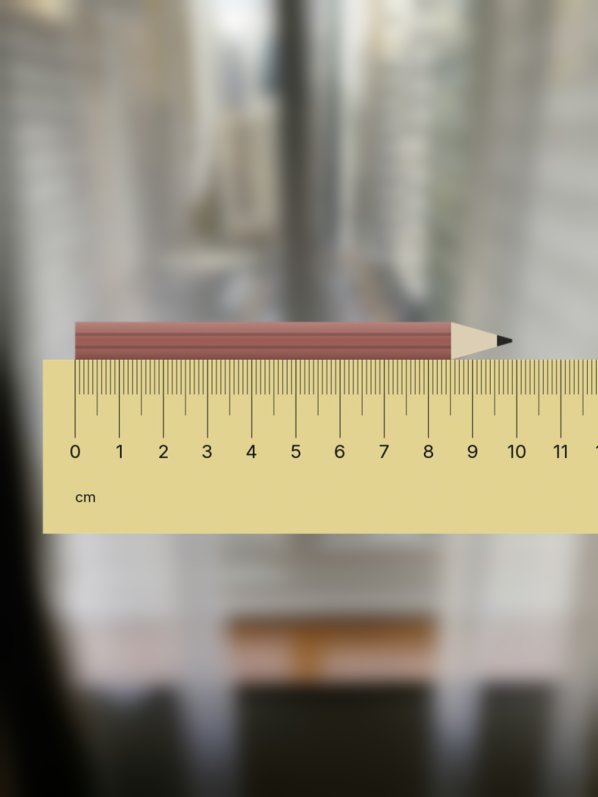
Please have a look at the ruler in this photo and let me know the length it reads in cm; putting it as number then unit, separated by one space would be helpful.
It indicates 9.9 cm
